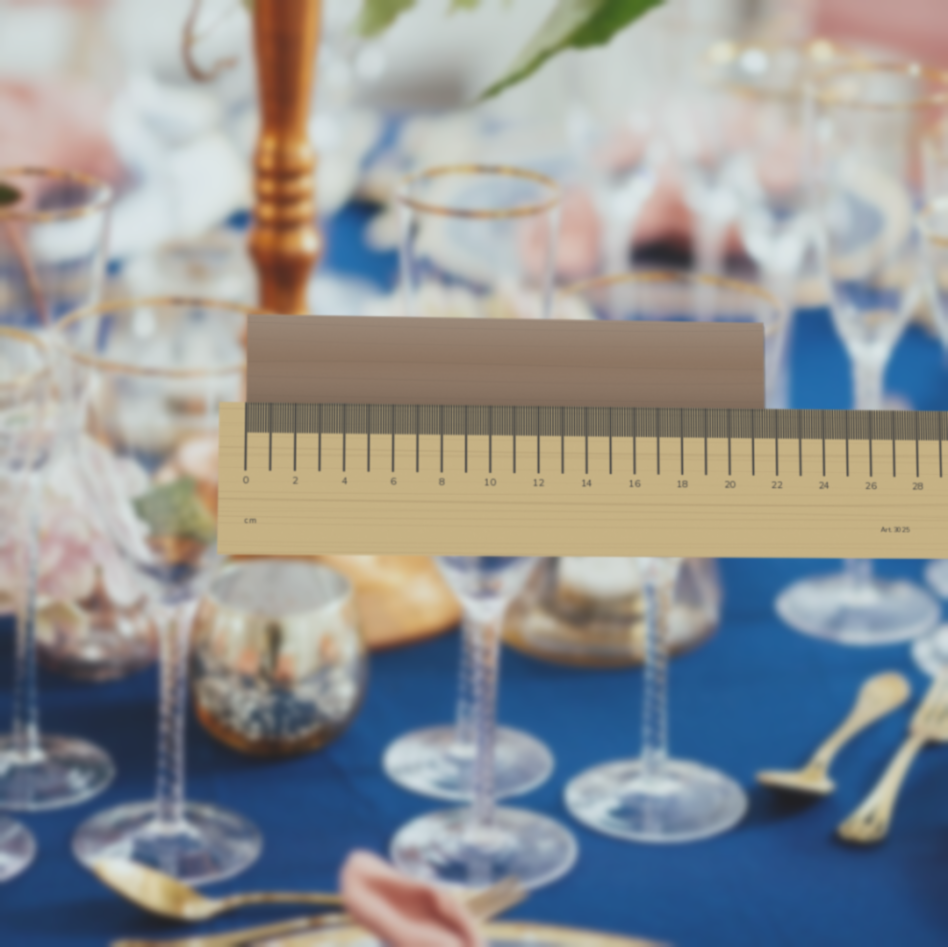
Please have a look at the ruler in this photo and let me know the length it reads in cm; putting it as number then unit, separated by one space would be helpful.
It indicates 21.5 cm
